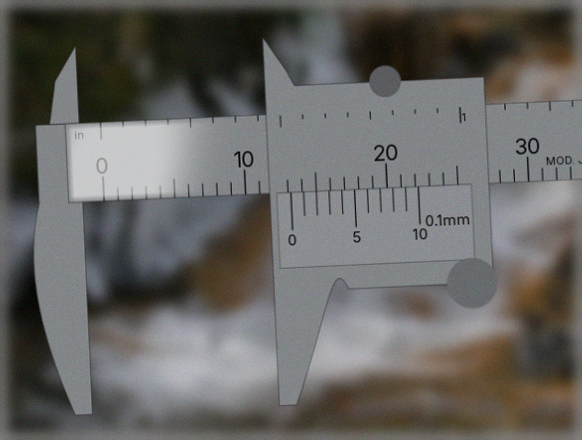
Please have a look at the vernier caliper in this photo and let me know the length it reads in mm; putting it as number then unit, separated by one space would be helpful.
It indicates 13.2 mm
